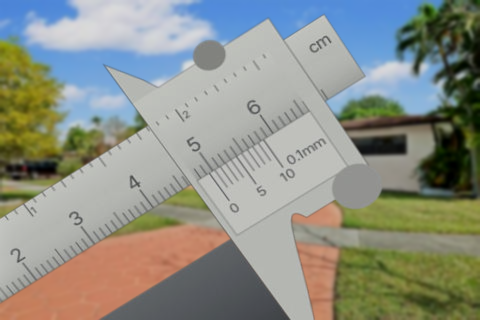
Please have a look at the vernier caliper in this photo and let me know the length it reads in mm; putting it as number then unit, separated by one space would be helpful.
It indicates 49.4 mm
